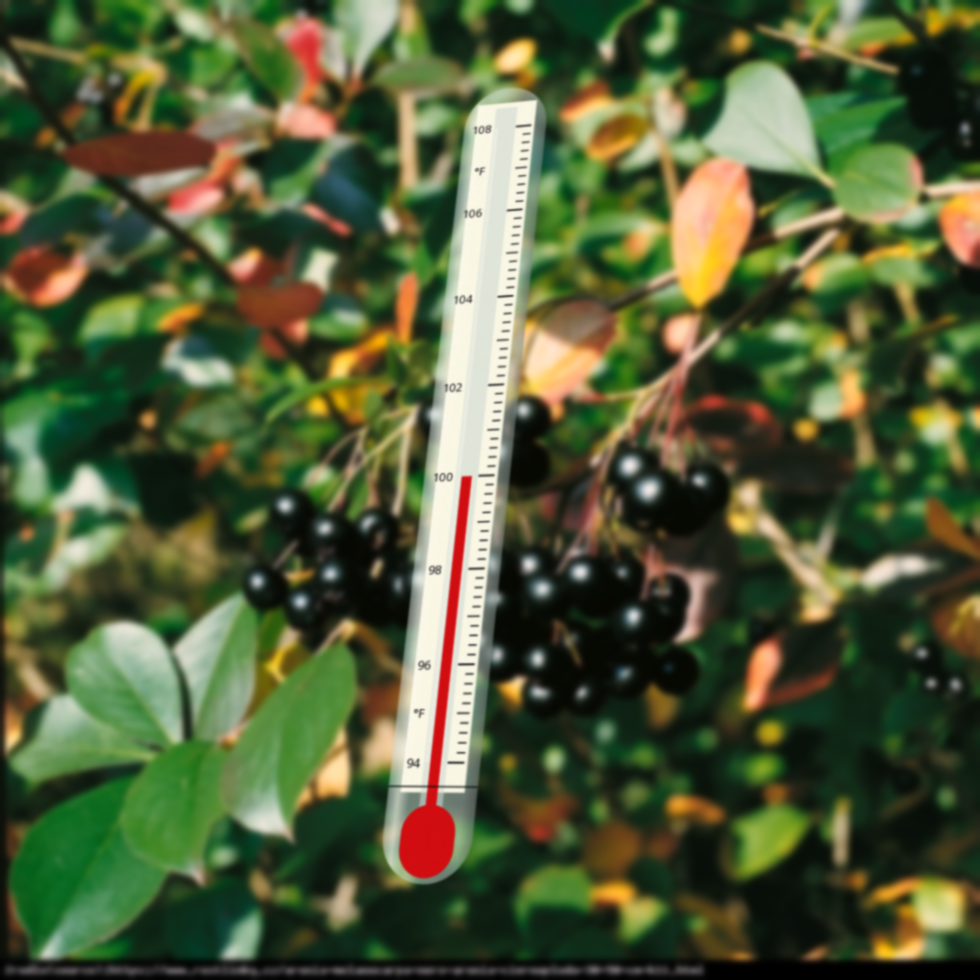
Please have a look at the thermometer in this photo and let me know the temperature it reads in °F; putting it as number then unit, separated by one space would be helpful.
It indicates 100 °F
